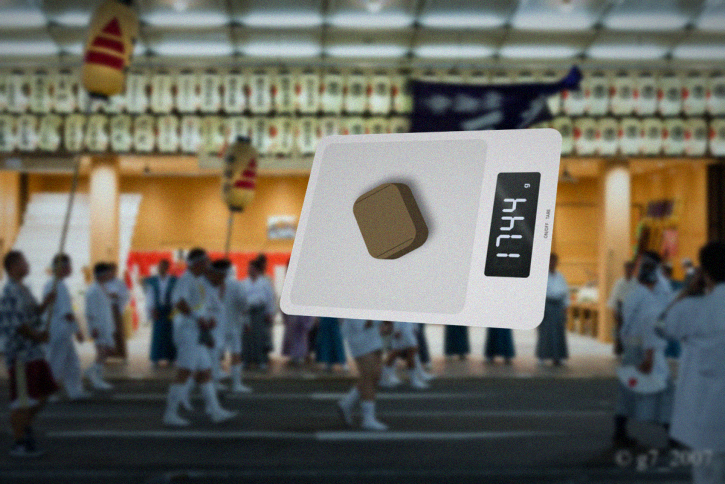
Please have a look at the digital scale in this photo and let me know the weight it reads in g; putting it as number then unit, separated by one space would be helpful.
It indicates 1744 g
